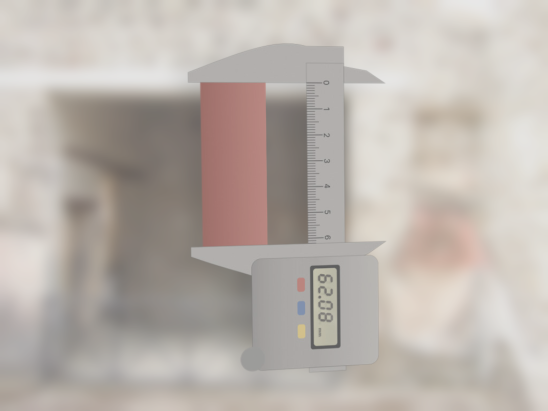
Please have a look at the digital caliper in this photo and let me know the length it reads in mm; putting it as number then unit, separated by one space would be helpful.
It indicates 62.08 mm
